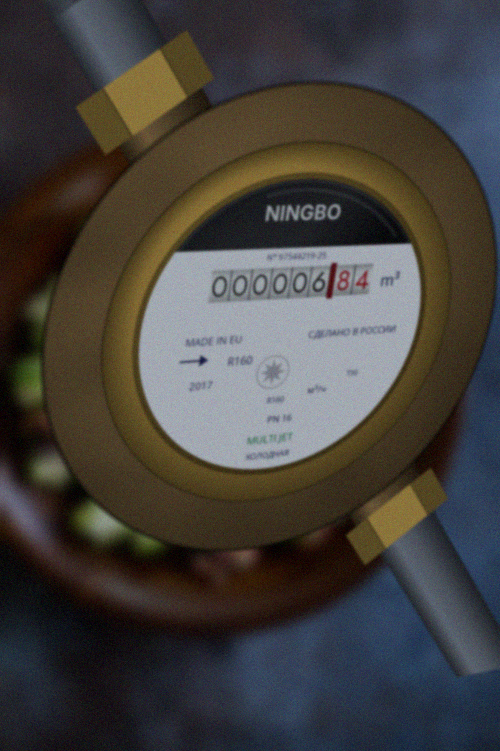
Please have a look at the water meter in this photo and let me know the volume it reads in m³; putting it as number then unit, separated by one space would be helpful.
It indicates 6.84 m³
